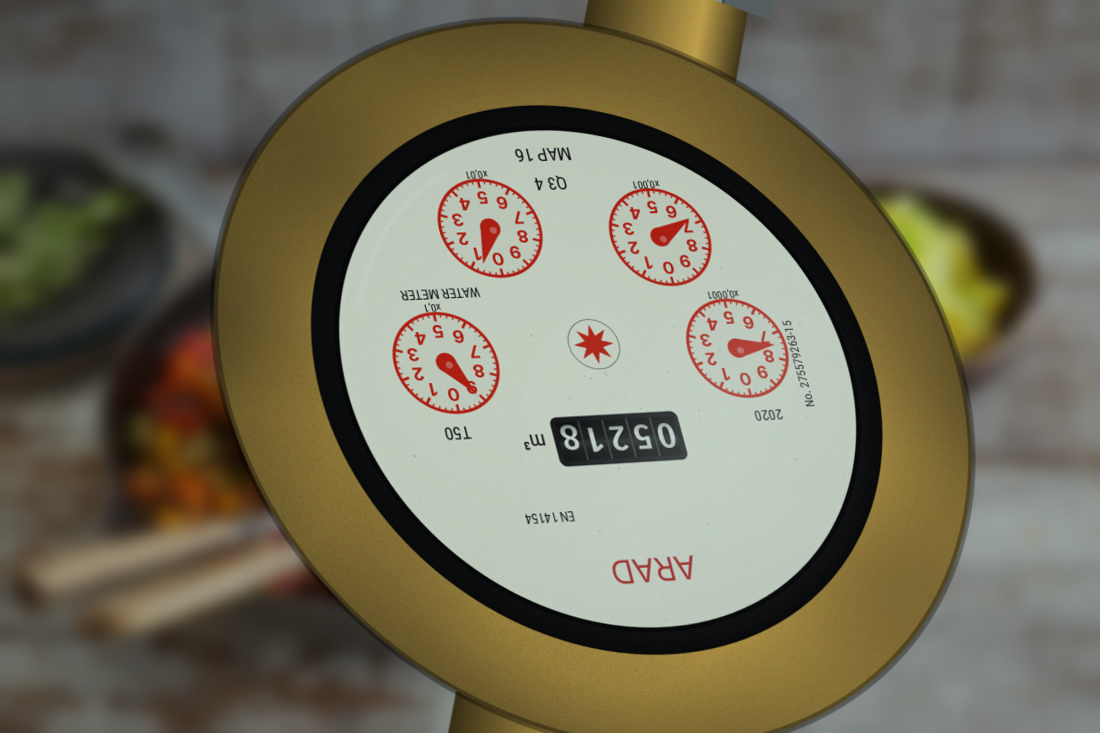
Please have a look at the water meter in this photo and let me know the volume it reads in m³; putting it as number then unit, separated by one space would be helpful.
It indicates 5217.9067 m³
